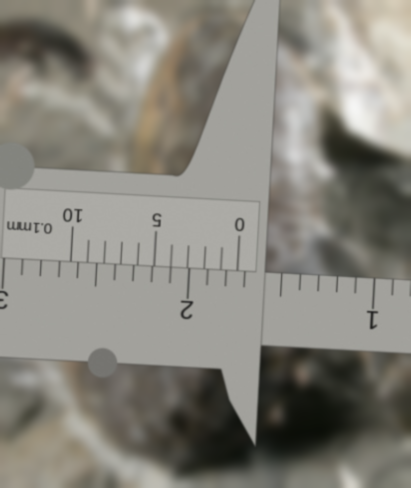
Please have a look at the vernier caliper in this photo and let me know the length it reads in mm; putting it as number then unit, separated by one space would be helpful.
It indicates 17.4 mm
